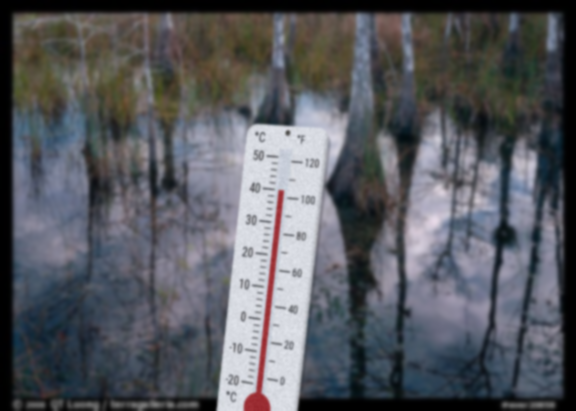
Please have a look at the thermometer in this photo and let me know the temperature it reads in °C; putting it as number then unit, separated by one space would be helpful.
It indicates 40 °C
